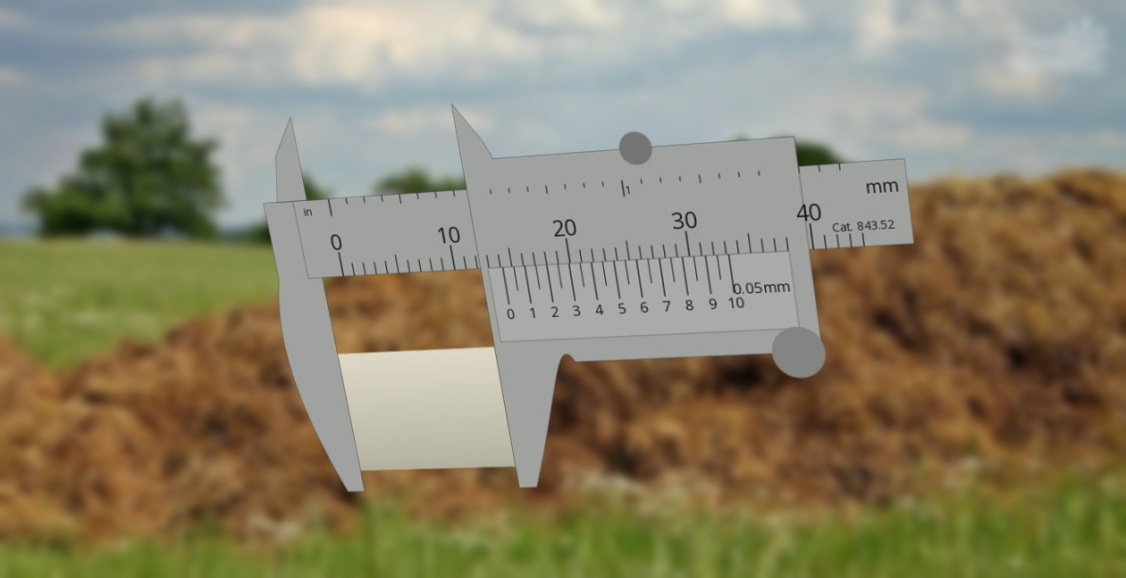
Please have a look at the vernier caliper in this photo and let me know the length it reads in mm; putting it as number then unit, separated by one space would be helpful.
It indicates 14.2 mm
